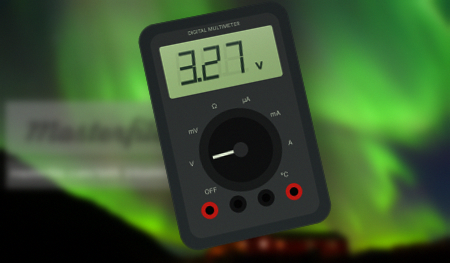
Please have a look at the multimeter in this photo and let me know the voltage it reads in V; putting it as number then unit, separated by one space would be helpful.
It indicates 3.27 V
